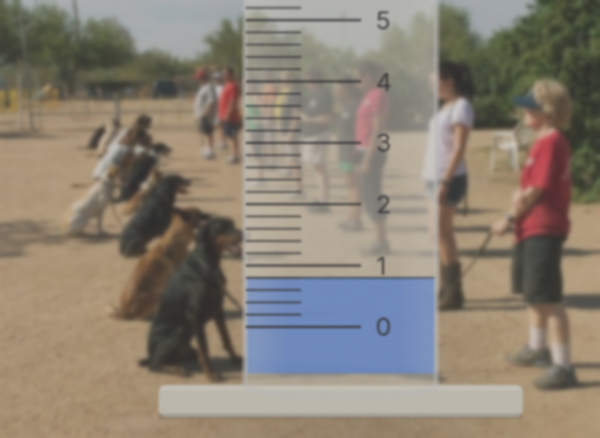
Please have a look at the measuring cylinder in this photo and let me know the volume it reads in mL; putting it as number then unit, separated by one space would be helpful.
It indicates 0.8 mL
